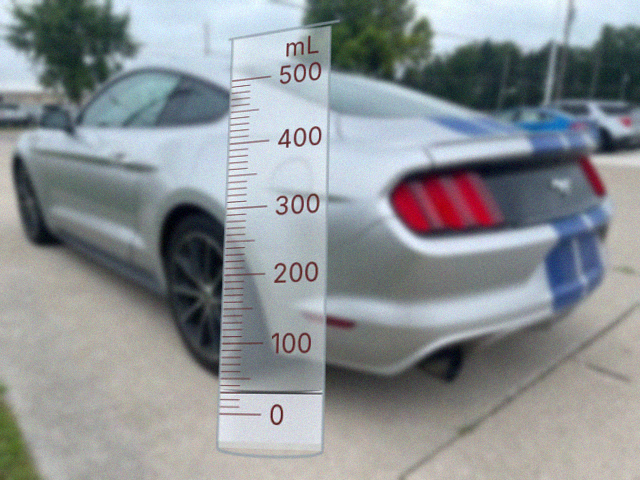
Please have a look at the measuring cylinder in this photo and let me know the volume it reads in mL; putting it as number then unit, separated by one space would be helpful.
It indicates 30 mL
